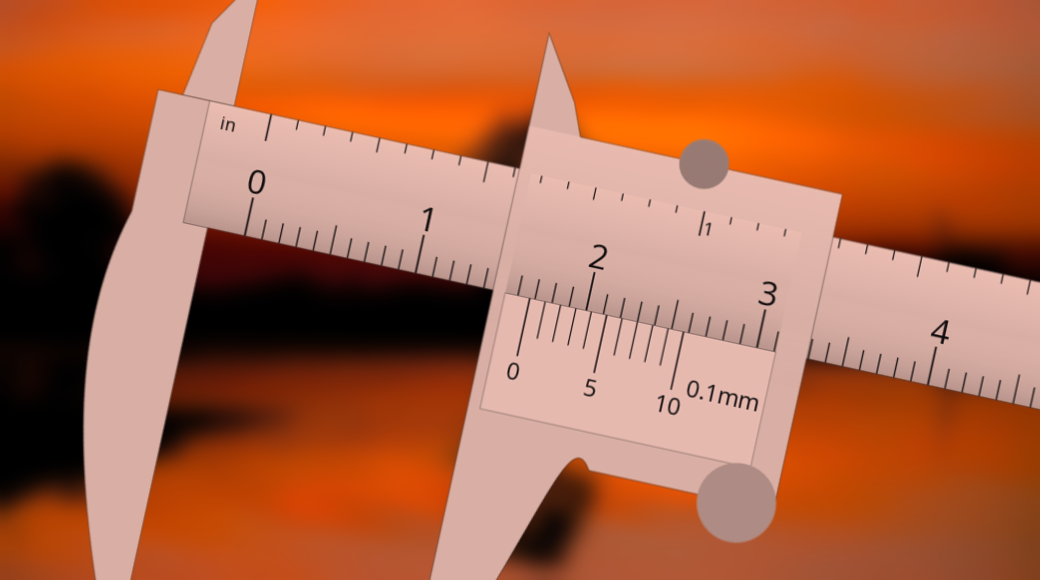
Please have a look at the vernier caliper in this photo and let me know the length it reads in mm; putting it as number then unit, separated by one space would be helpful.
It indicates 16.7 mm
